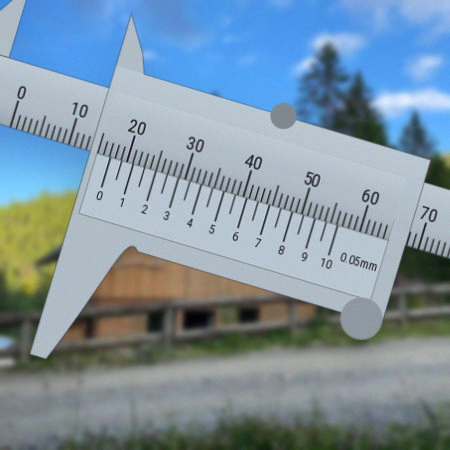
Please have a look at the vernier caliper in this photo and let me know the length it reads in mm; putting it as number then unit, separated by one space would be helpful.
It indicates 17.2 mm
